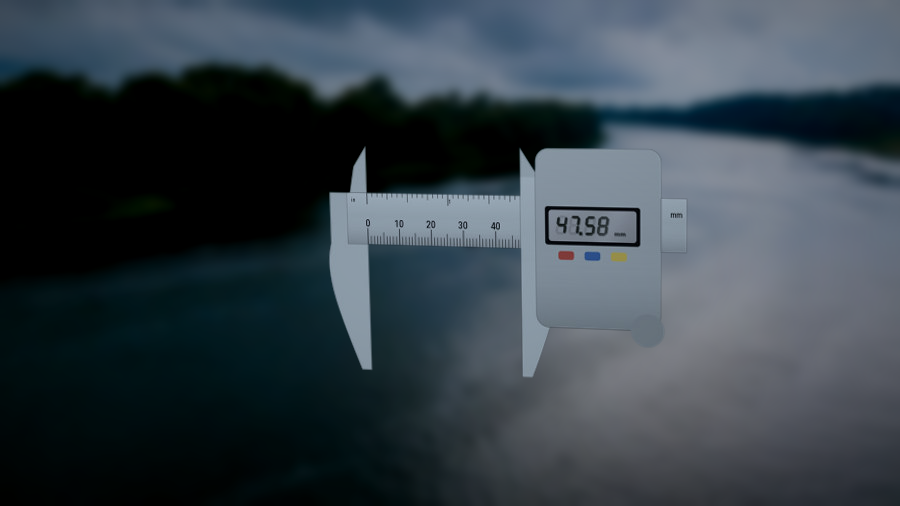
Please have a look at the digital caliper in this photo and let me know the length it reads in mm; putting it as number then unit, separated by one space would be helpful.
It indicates 47.58 mm
